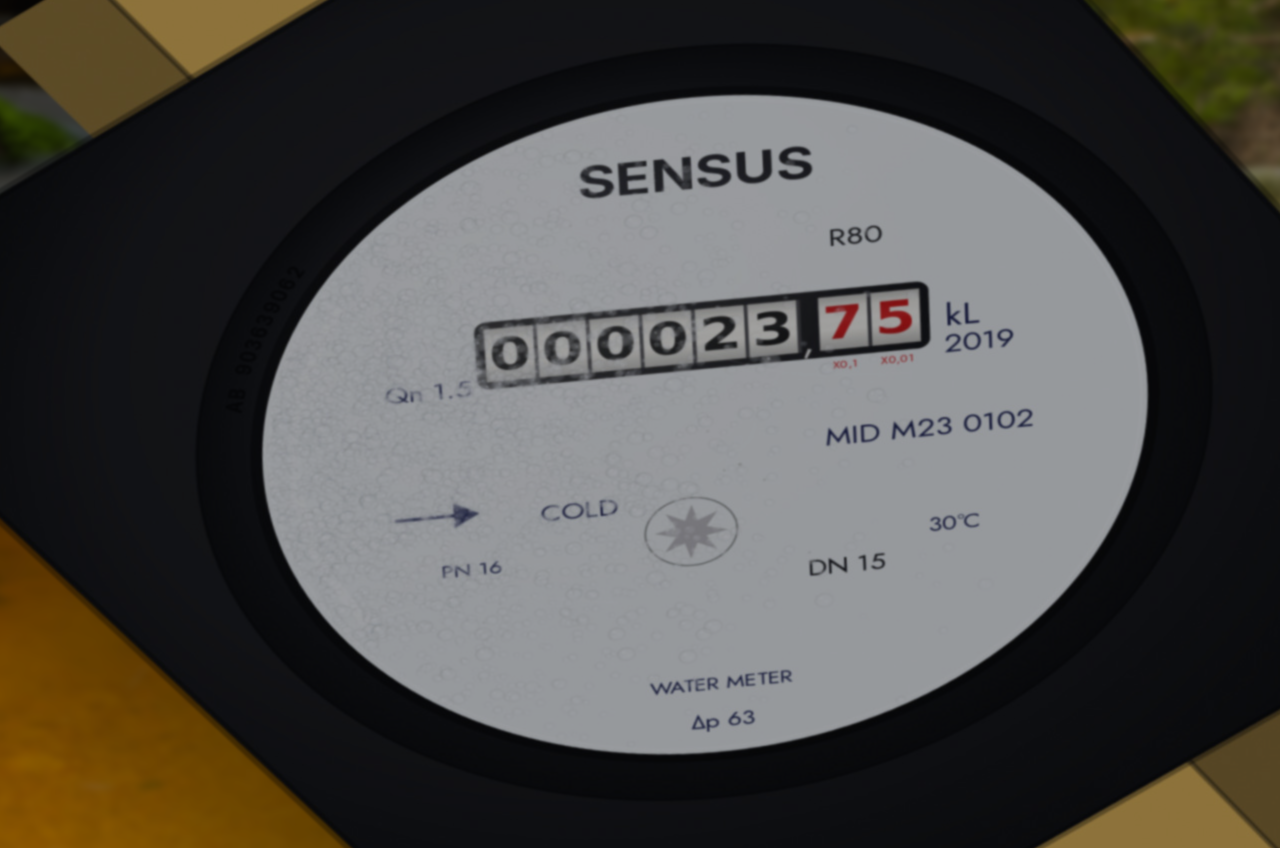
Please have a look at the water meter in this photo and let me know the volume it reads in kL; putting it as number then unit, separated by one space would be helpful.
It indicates 23.75 kL
